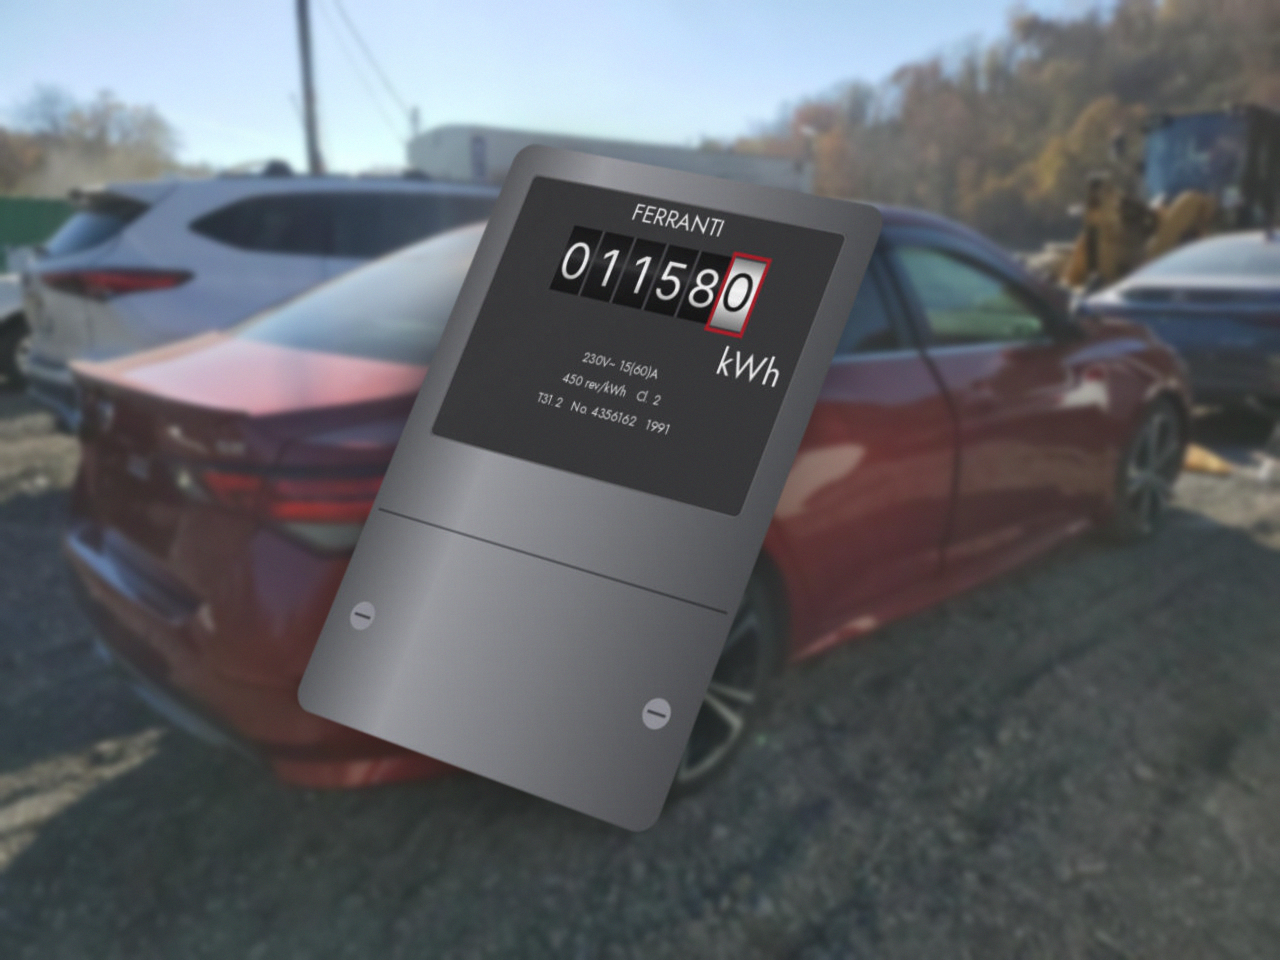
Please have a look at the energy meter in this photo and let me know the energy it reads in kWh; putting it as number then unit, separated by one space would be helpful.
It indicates 1158.0 kWh
